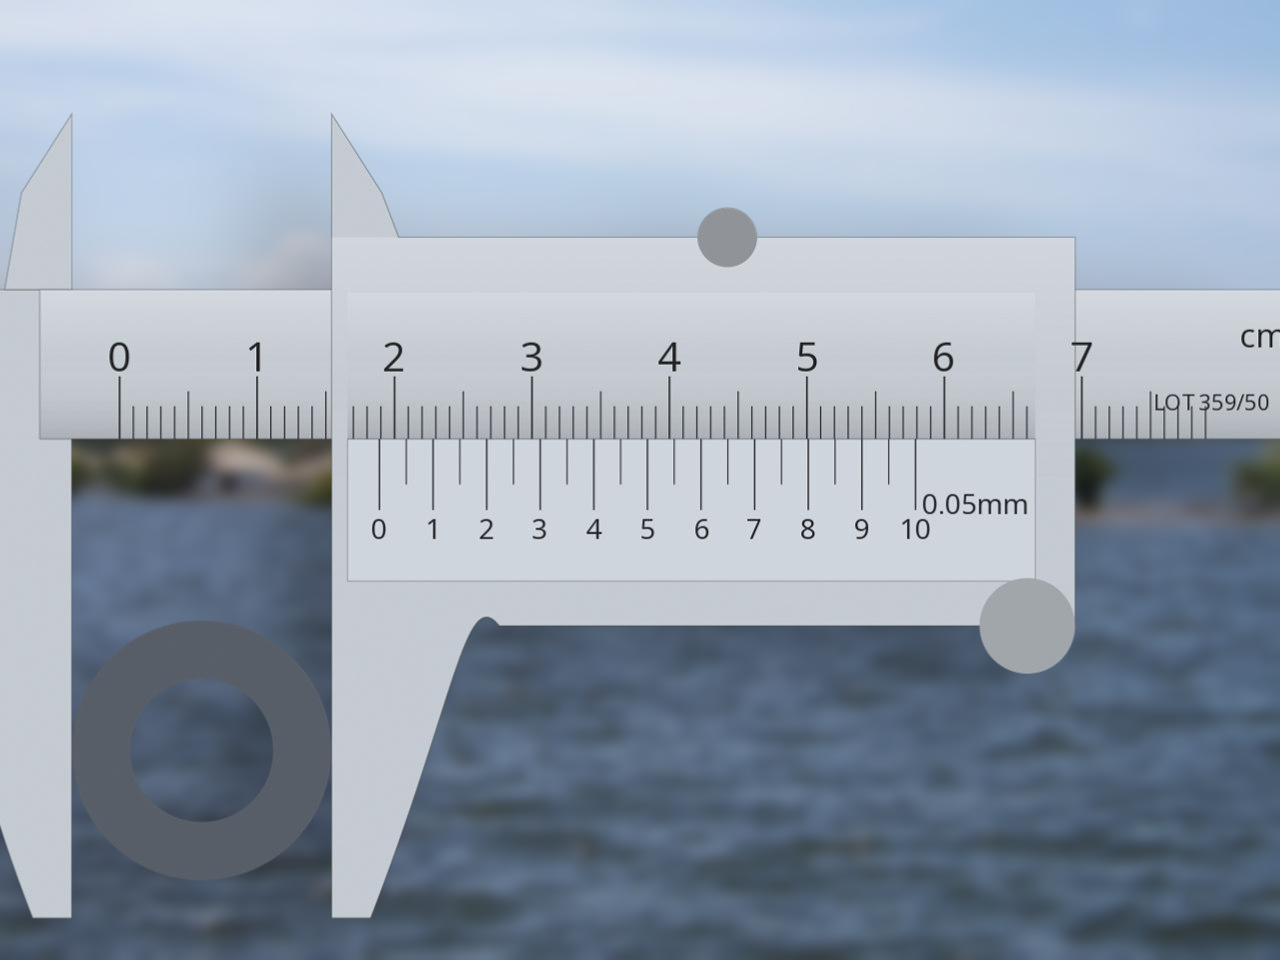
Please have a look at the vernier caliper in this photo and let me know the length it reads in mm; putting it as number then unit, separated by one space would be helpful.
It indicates 18.9 mm
